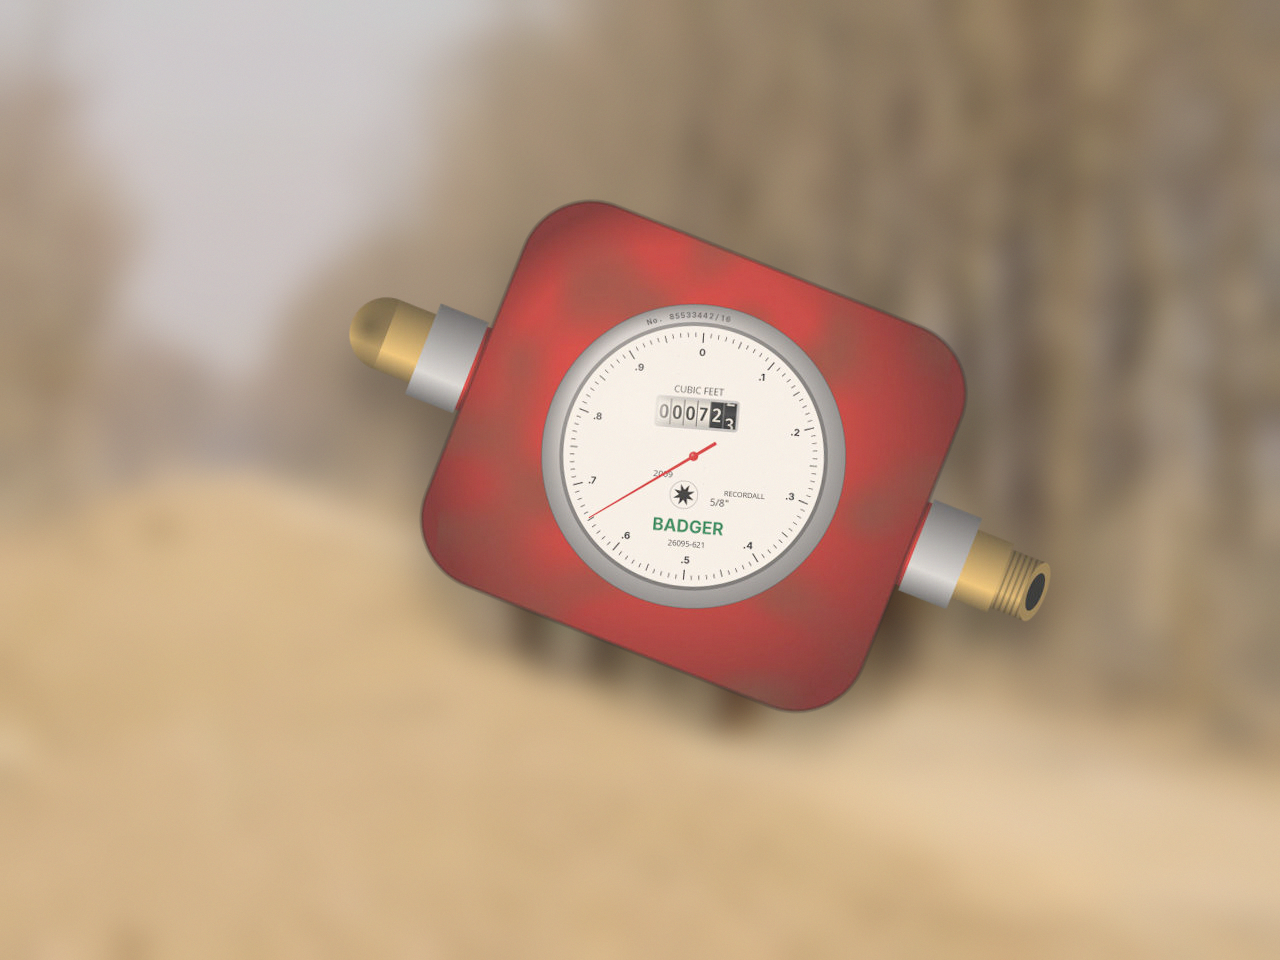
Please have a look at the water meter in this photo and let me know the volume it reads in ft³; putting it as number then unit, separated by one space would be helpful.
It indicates 722.65 ft³
